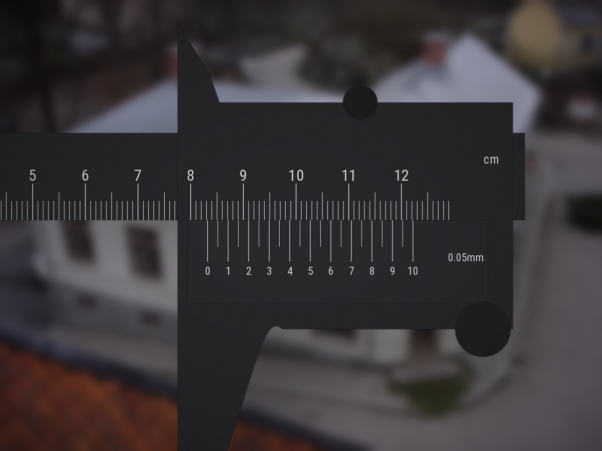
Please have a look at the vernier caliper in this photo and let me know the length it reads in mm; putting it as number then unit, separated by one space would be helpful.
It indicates 83.2 mm
